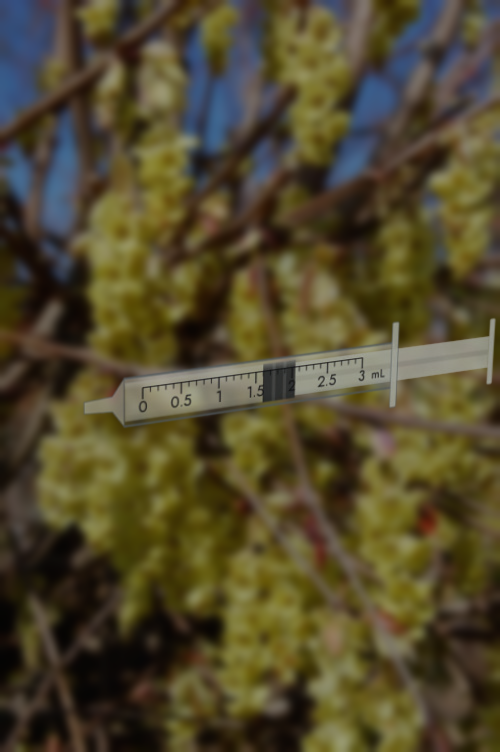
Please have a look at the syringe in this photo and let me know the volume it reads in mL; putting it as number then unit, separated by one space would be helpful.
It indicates 1.6 mL
